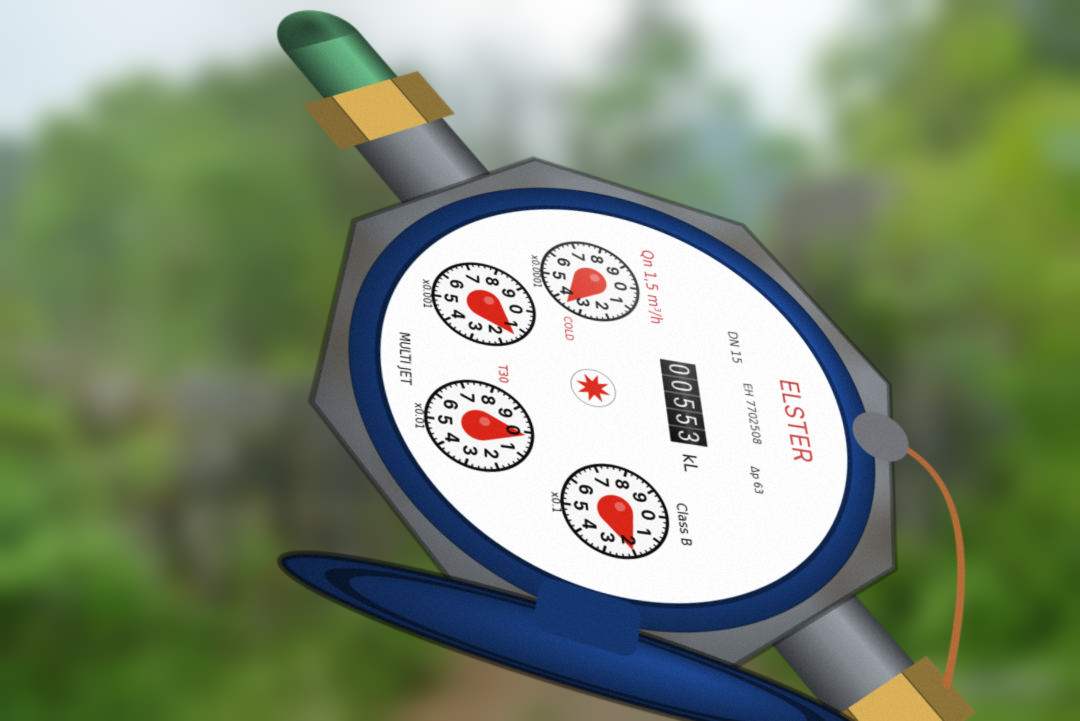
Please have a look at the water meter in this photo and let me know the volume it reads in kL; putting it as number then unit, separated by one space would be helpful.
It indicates 553.2013 kL
